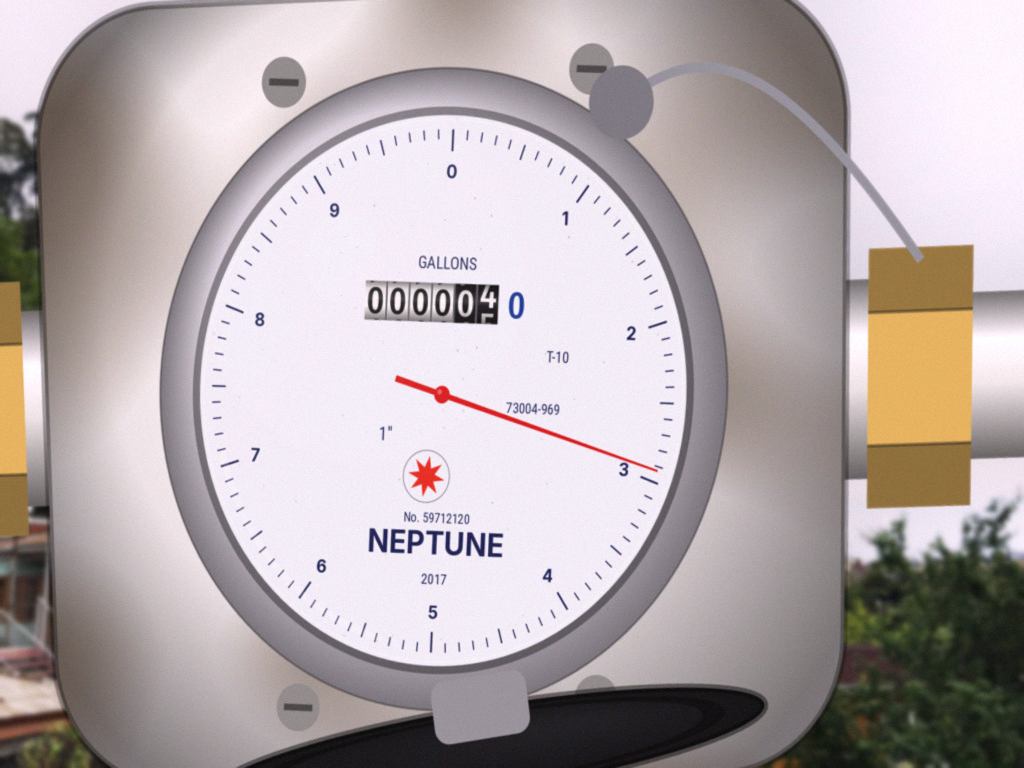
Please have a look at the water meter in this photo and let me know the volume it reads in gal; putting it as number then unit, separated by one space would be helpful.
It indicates 42.9 gal
